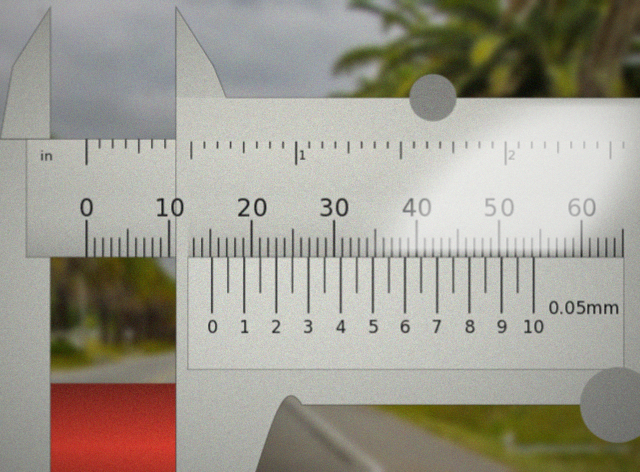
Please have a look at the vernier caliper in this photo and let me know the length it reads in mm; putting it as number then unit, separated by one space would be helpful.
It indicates 15.2 mm
